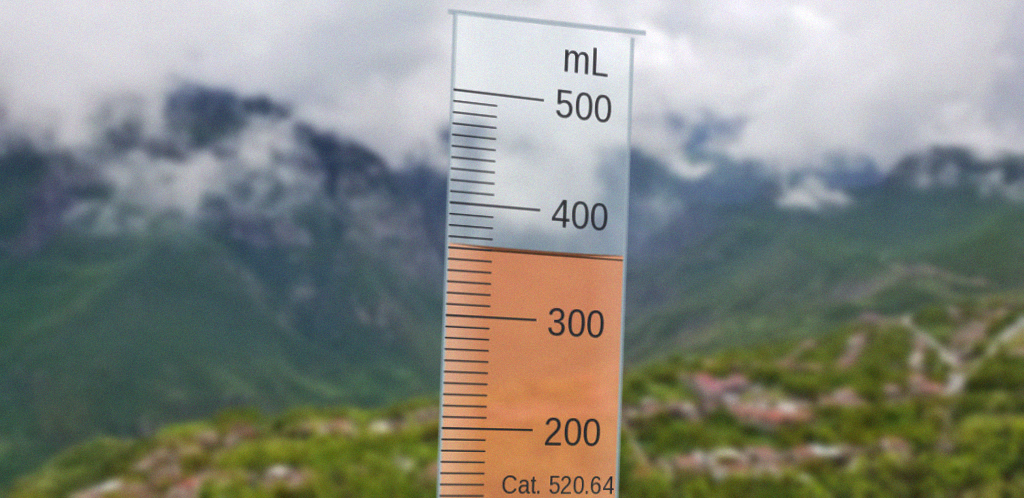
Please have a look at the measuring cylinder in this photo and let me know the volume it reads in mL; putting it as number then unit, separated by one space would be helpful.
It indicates 360 mL
